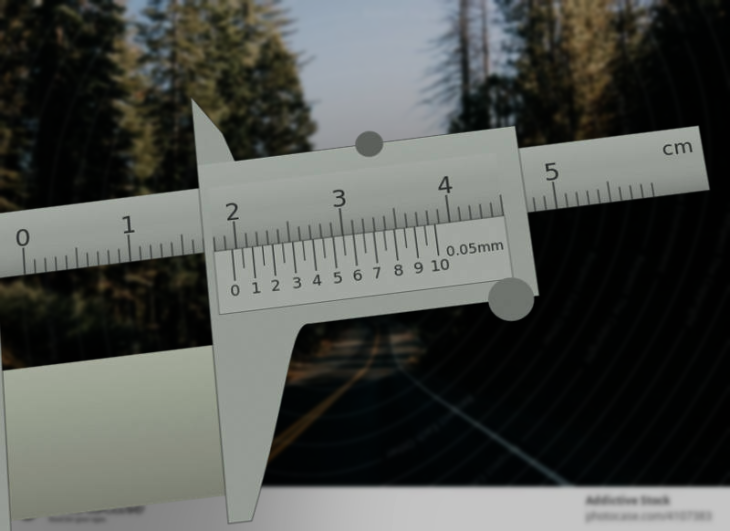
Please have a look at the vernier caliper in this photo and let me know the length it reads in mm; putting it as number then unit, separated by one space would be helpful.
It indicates 19.6 mm
